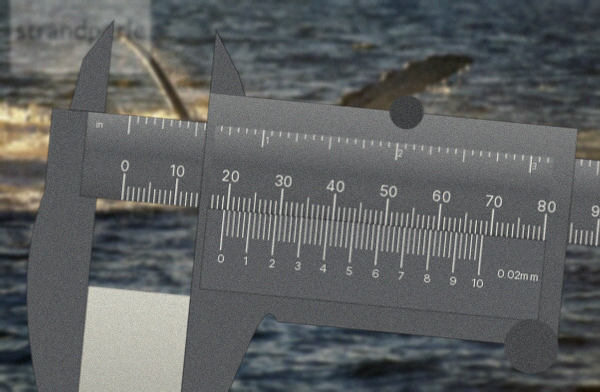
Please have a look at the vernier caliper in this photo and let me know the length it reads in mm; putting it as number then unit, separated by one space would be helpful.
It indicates 19.4 mm
